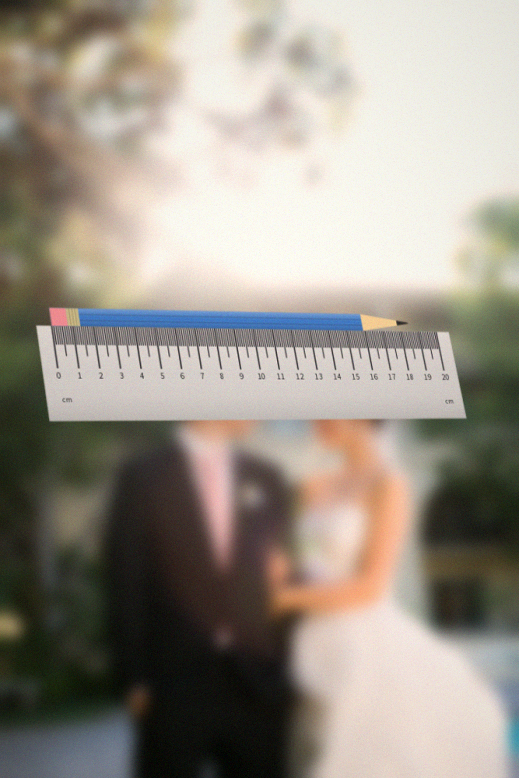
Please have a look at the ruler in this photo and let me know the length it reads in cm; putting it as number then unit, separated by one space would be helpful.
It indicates 18.5 cm
